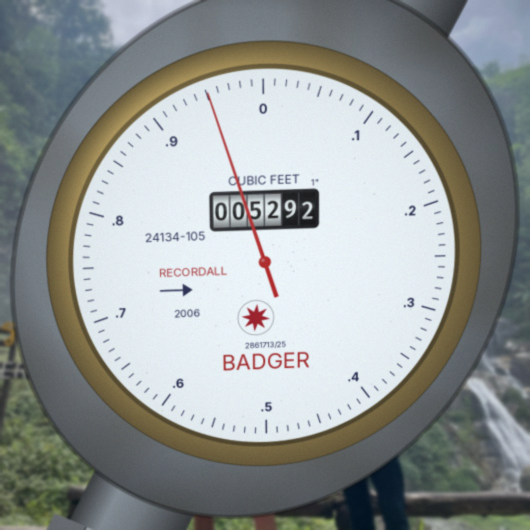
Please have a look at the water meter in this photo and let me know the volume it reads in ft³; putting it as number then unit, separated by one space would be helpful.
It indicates 5291.95 ft³
